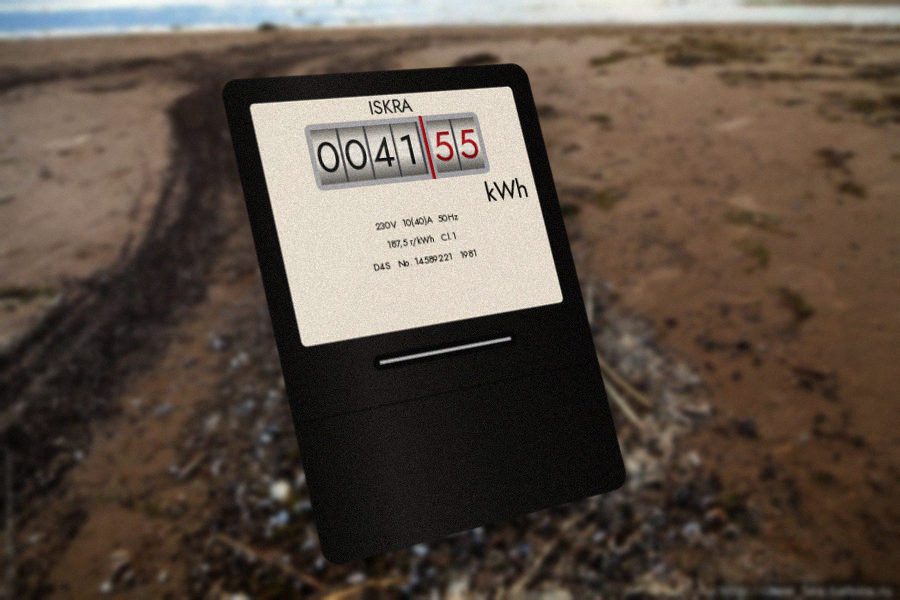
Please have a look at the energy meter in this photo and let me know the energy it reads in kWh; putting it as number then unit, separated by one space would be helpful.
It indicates 41.55 kWh
